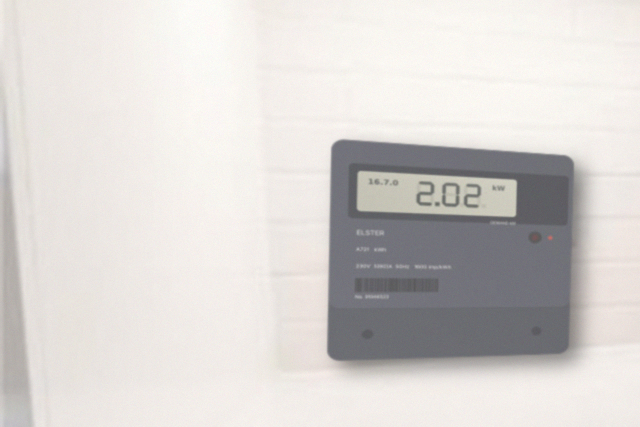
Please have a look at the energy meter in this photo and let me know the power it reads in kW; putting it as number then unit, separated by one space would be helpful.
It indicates 2.02 kW
